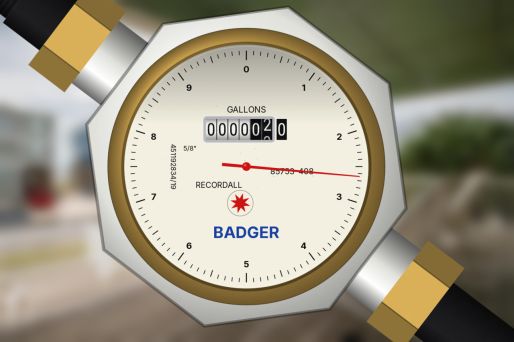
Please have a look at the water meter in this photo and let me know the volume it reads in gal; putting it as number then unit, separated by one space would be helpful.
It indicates 22.6 gal
